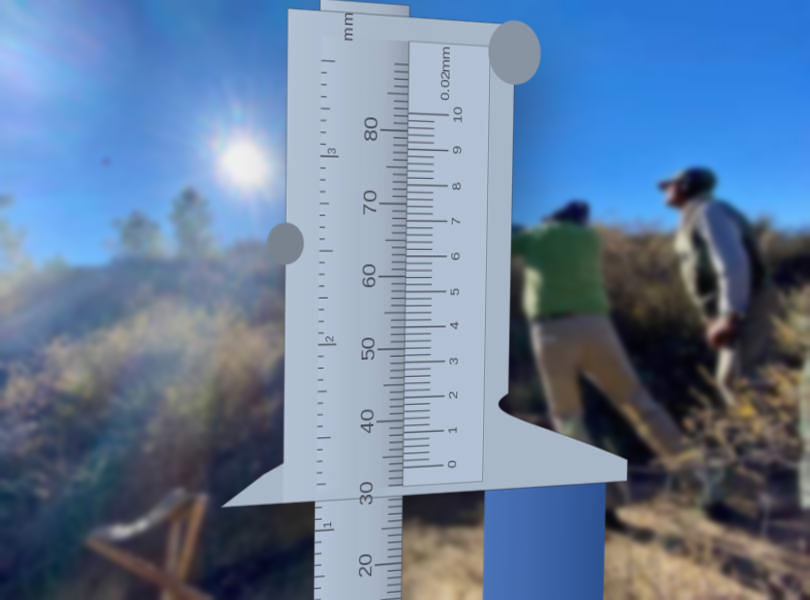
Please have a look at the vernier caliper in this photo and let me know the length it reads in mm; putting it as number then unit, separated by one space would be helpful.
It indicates 33.4 mm
